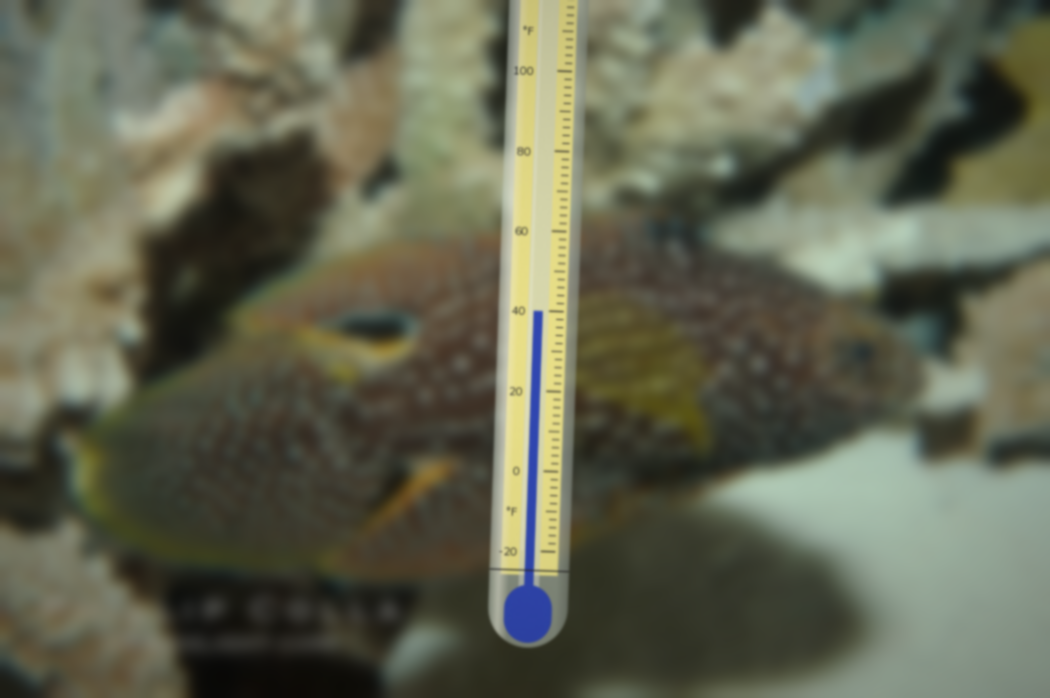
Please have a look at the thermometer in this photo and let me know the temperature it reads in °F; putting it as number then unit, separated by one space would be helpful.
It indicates 40 °F
